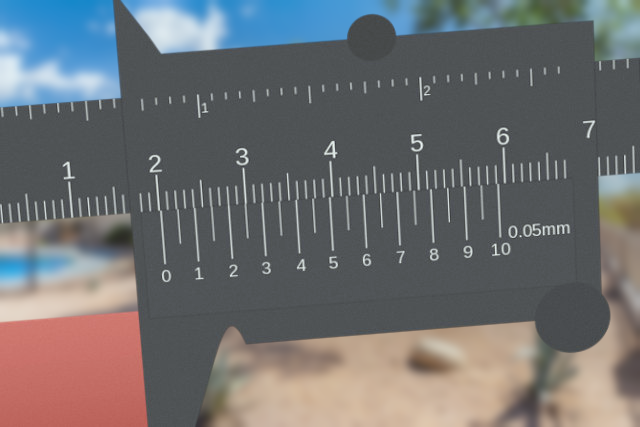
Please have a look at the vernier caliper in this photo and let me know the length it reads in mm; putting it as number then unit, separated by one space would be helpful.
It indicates 20.2 mm
